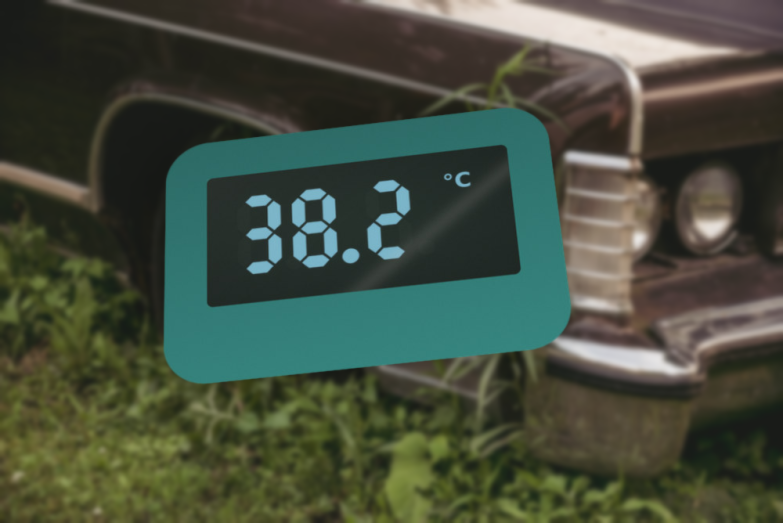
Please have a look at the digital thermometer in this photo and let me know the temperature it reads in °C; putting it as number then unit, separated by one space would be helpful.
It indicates 38.2 °C
